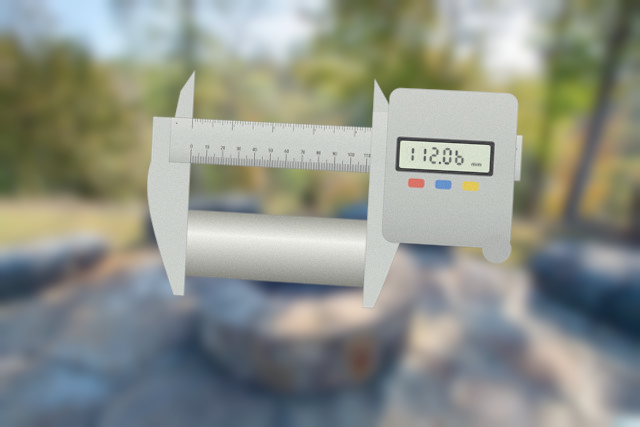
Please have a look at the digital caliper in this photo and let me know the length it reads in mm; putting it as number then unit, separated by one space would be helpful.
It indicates 112.06 mm
